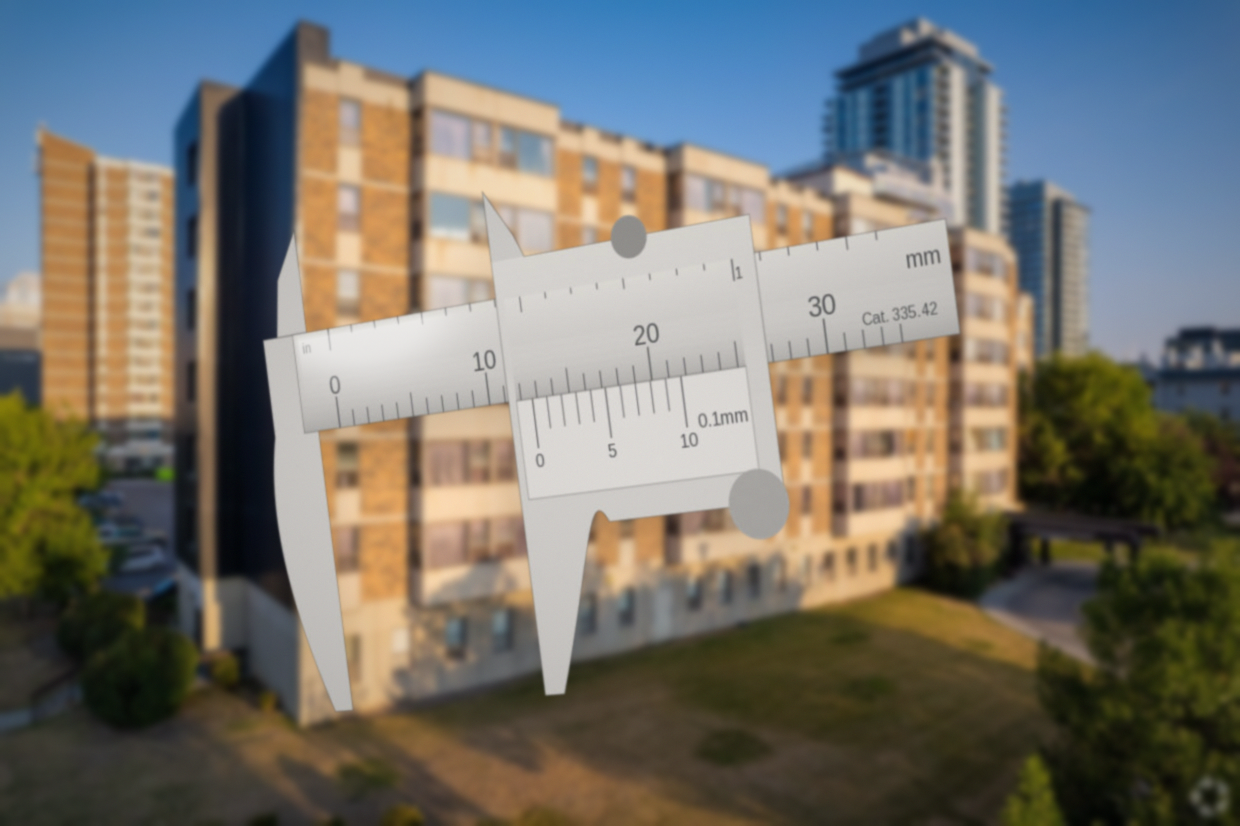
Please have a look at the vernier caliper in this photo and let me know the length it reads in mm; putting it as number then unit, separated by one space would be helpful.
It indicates 12.7 mm
